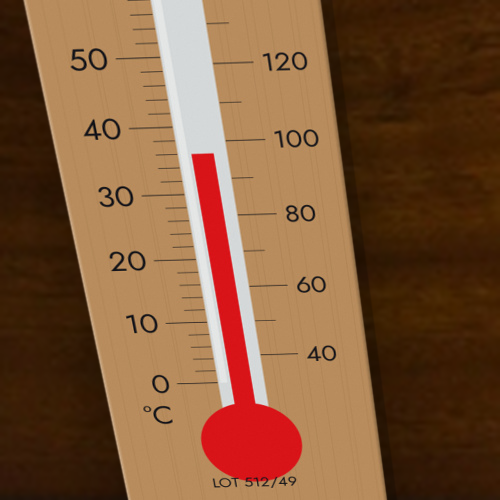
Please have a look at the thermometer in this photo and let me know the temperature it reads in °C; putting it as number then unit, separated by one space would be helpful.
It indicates 36 °C
